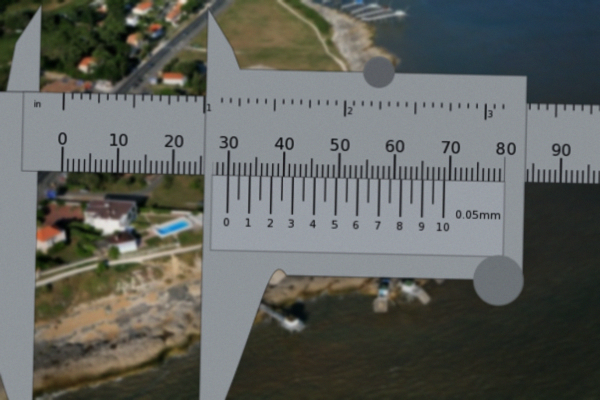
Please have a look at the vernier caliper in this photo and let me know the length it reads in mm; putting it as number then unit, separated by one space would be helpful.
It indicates 30.0 mm
